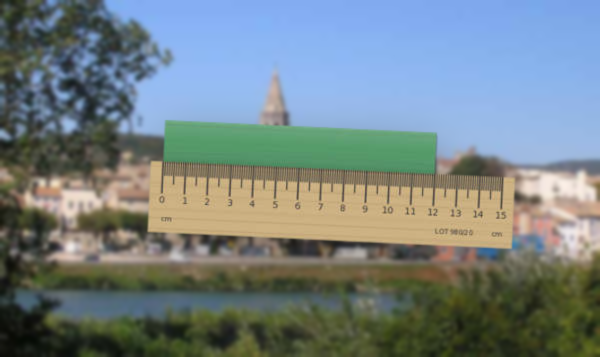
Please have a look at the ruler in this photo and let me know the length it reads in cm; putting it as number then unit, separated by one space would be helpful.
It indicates 12 cm
